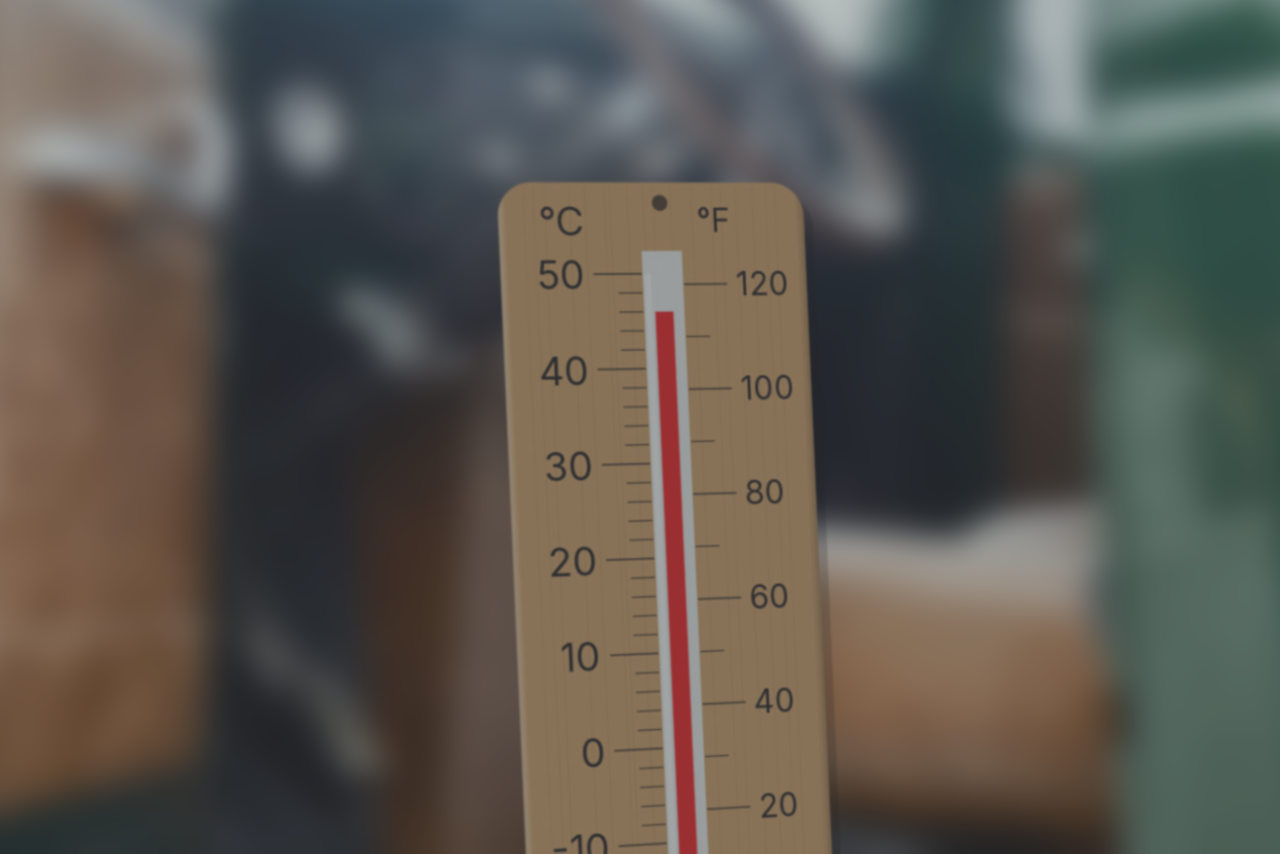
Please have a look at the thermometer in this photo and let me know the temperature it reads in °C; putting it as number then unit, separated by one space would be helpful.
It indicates 46 °C
